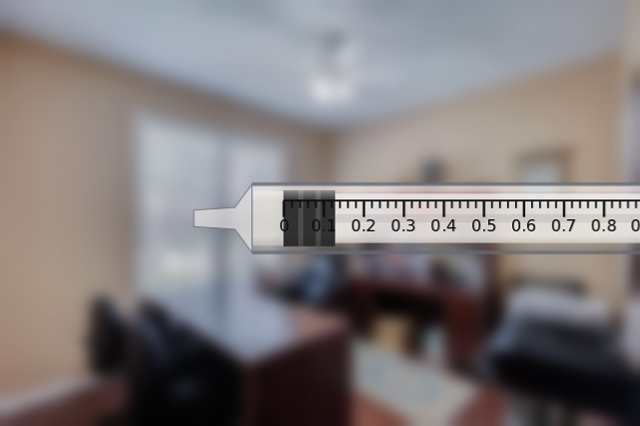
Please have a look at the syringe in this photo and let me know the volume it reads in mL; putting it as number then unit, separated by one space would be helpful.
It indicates 0 mL
